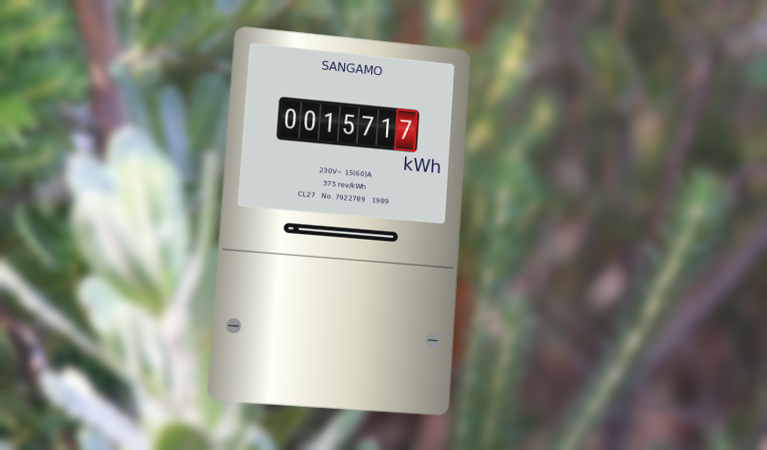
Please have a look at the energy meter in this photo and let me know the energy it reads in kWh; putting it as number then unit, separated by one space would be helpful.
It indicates 1571.7 kWh
